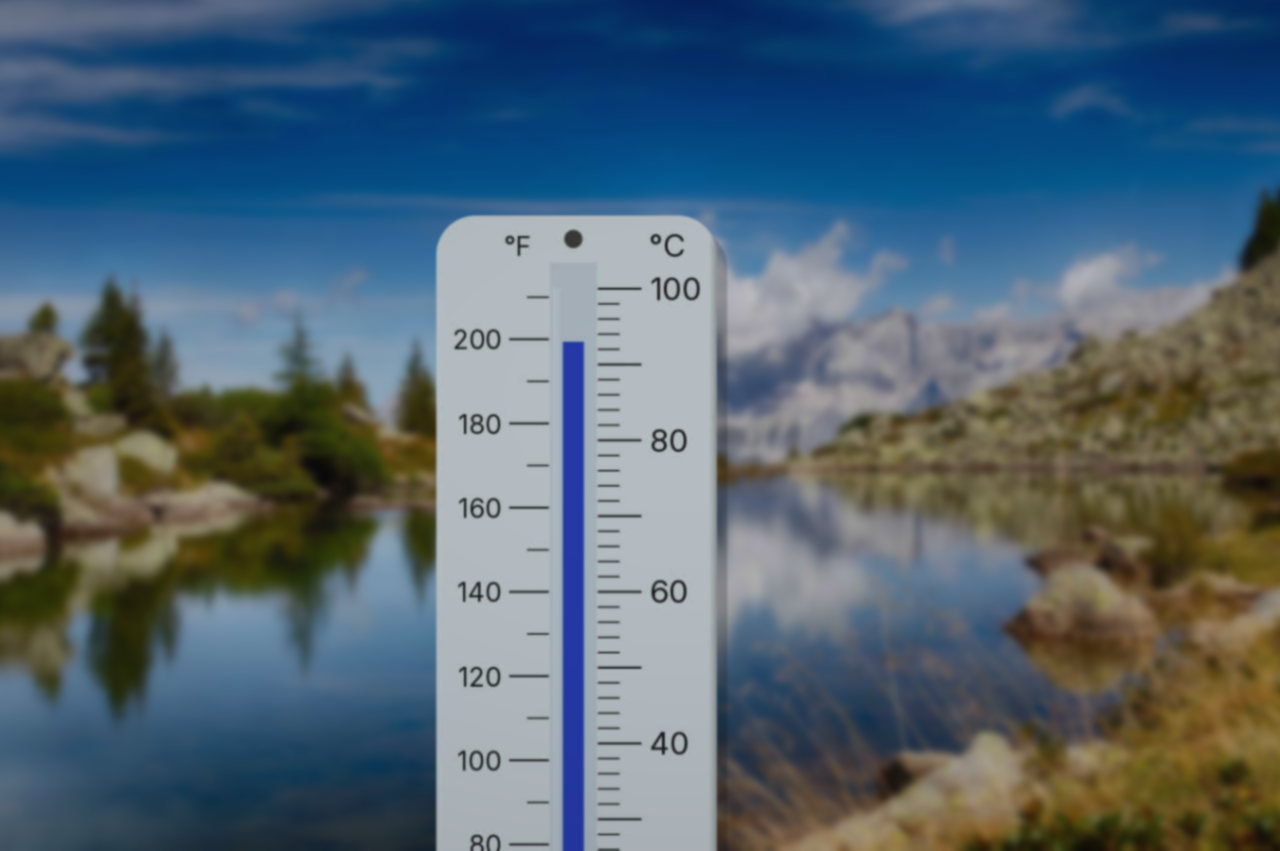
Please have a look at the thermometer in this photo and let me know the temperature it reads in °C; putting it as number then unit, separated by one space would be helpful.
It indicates 93 °C
